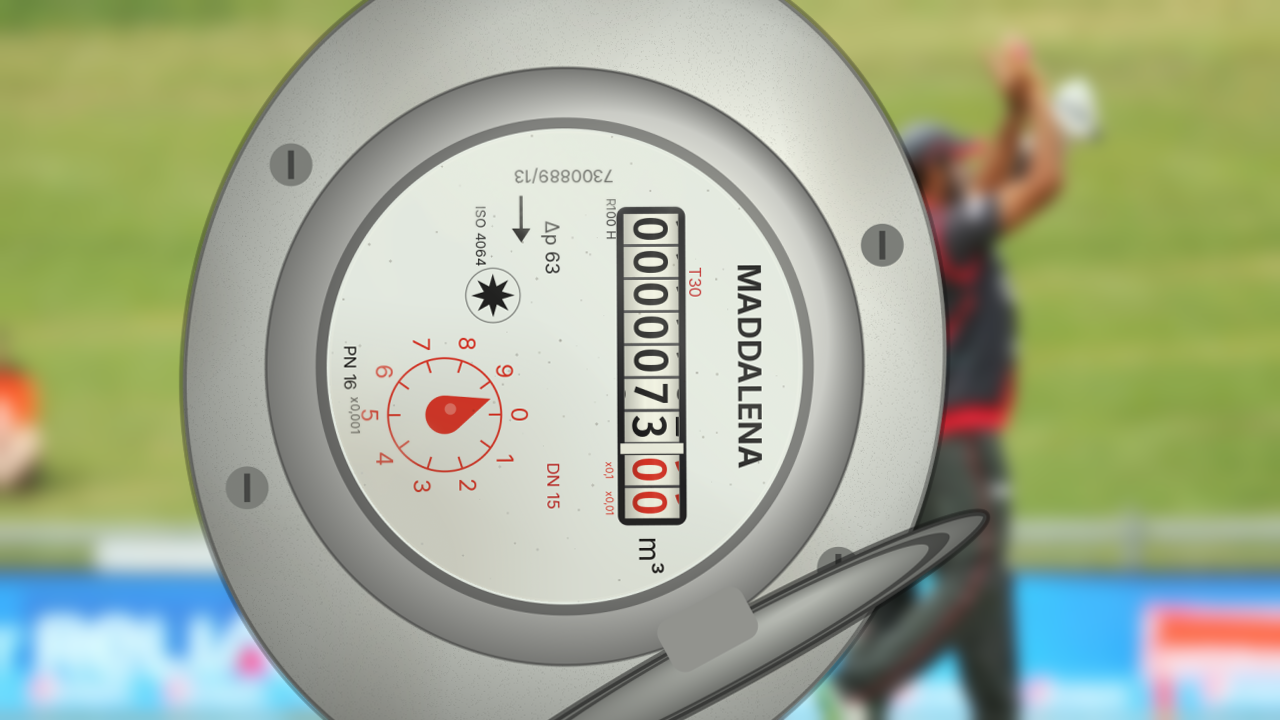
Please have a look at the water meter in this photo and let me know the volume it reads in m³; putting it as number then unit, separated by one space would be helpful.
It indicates 72.999 m³
